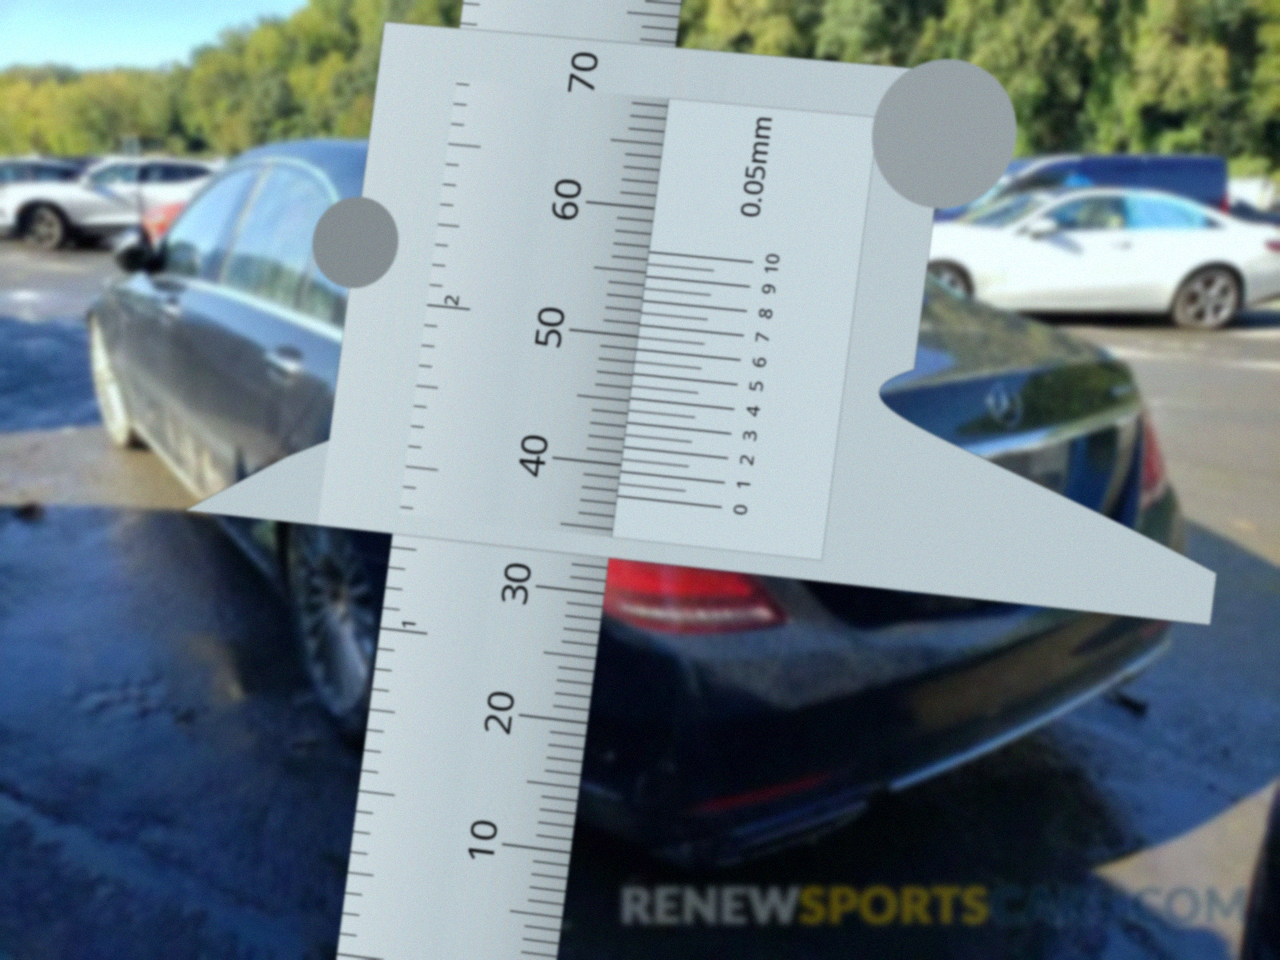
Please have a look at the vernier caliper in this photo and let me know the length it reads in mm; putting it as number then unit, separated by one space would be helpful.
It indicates 37.6 mm
